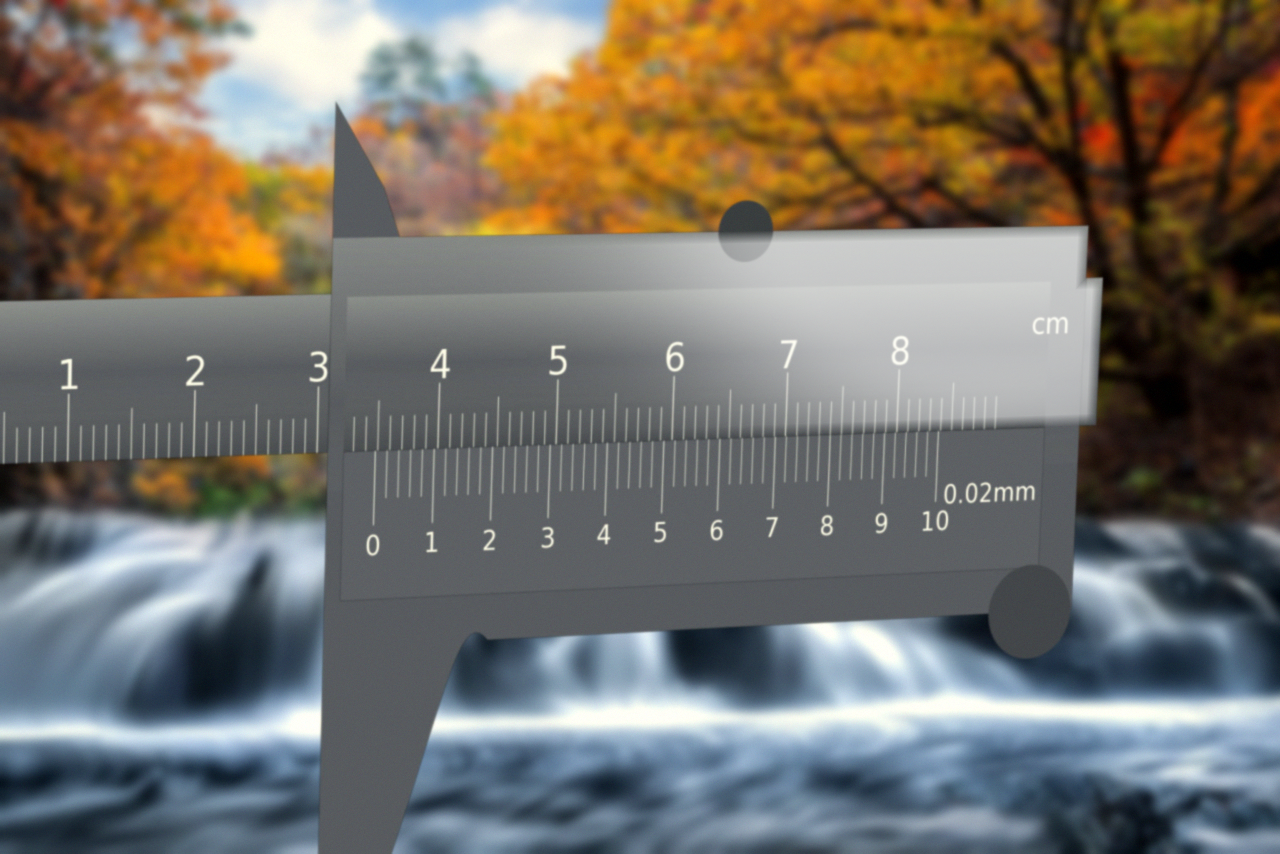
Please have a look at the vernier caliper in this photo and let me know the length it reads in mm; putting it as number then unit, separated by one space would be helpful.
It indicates 34.8 mm
